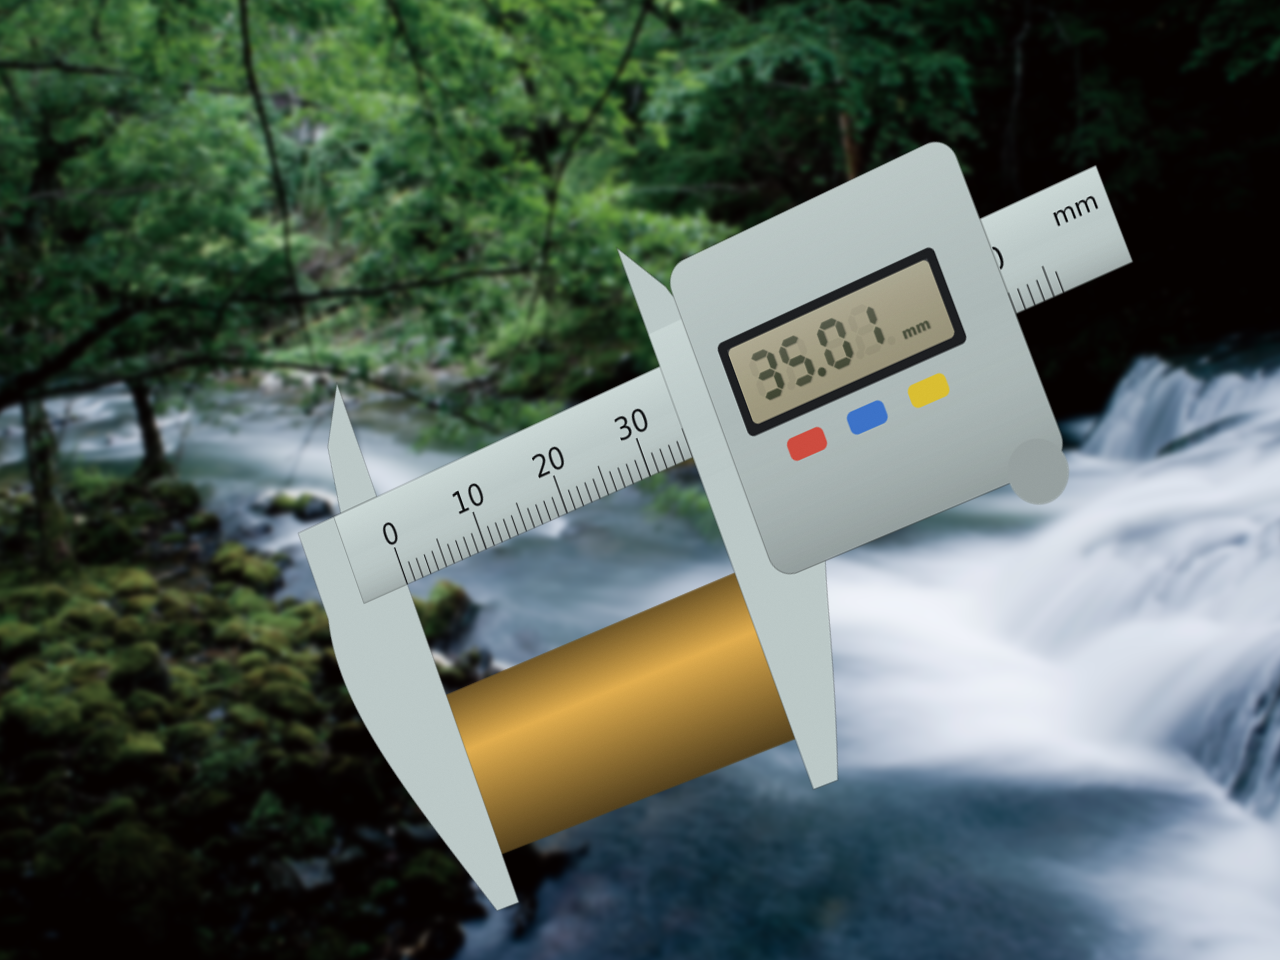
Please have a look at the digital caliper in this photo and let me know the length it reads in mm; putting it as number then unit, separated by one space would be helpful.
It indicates 35.01 mm
